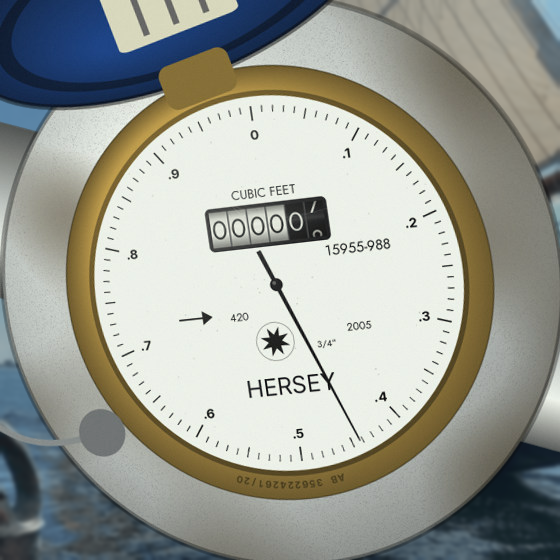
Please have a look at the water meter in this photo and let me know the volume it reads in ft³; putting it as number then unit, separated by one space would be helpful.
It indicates 7.44 ft³
